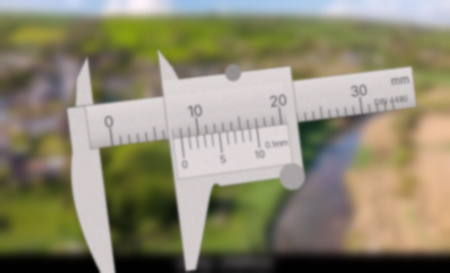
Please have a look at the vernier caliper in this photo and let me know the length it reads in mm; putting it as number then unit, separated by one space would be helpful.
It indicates 8.0 mm
